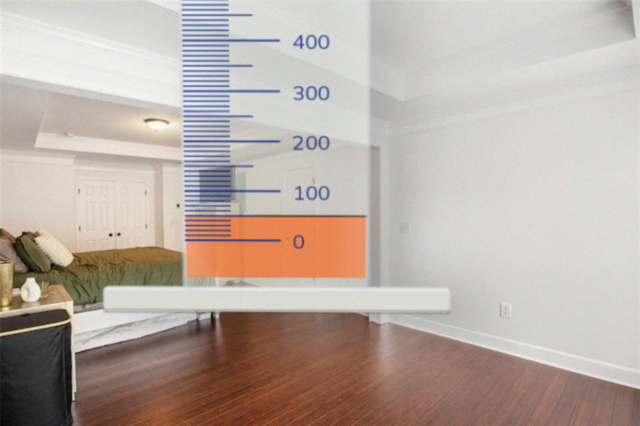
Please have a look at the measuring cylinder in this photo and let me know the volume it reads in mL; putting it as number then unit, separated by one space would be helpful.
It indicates 50 mL
